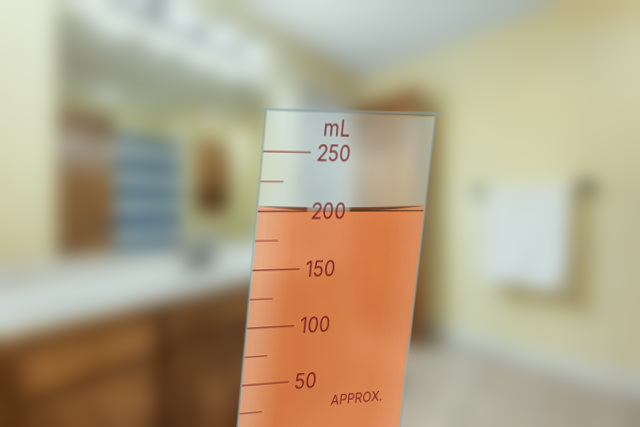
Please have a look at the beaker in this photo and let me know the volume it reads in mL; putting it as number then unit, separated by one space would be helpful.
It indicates 200 mL
